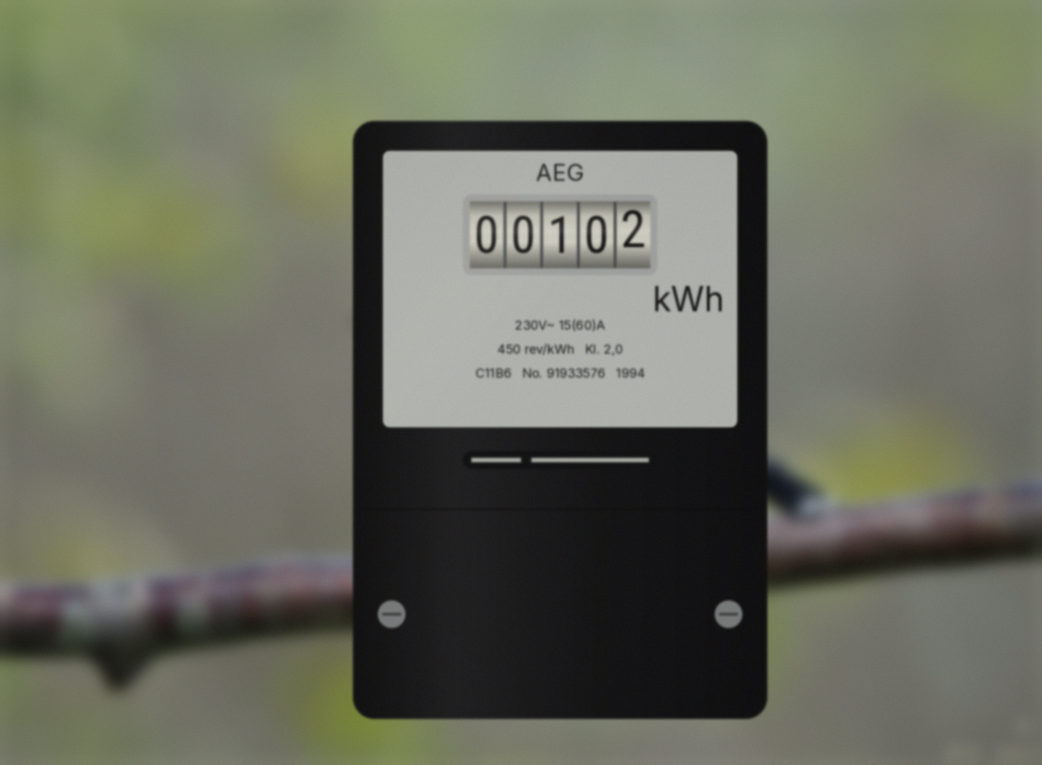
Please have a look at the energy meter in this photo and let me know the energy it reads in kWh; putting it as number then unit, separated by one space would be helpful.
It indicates 102 kWh
